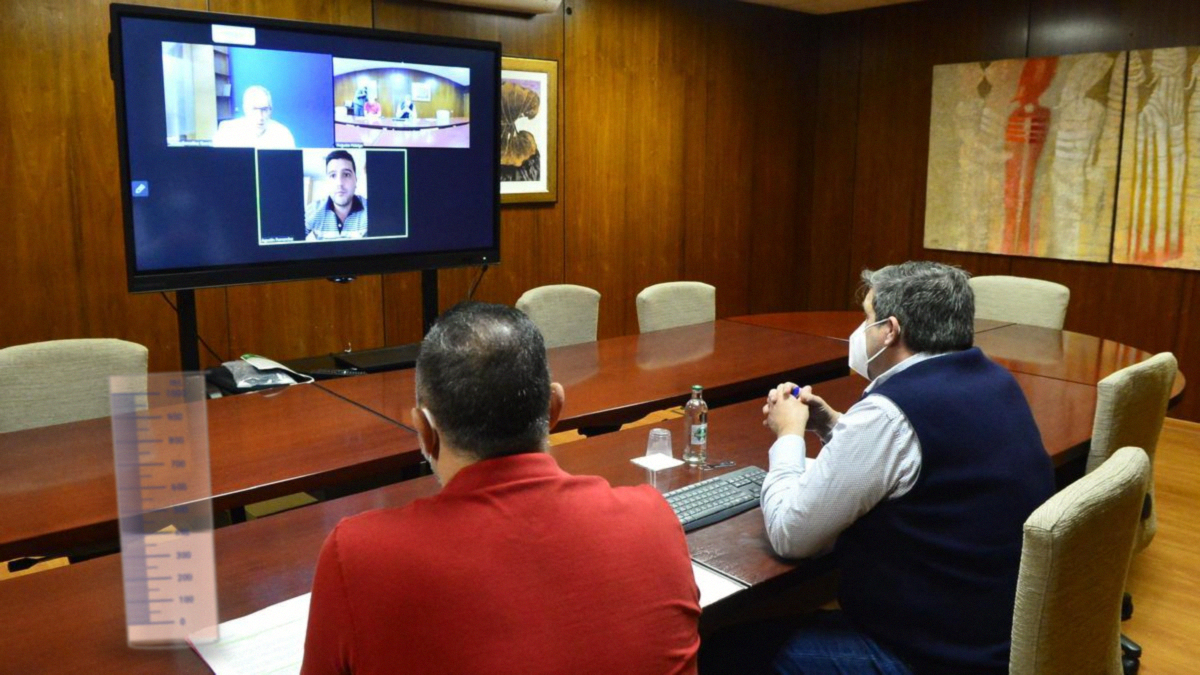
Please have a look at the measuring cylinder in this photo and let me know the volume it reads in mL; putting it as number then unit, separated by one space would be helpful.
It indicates 400 mL
